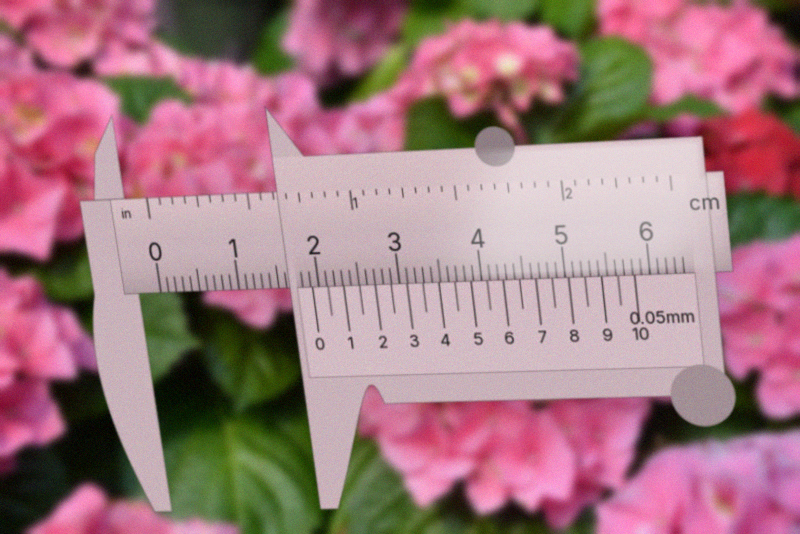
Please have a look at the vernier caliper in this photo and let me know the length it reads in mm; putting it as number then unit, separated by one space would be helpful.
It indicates 19.2 mm
